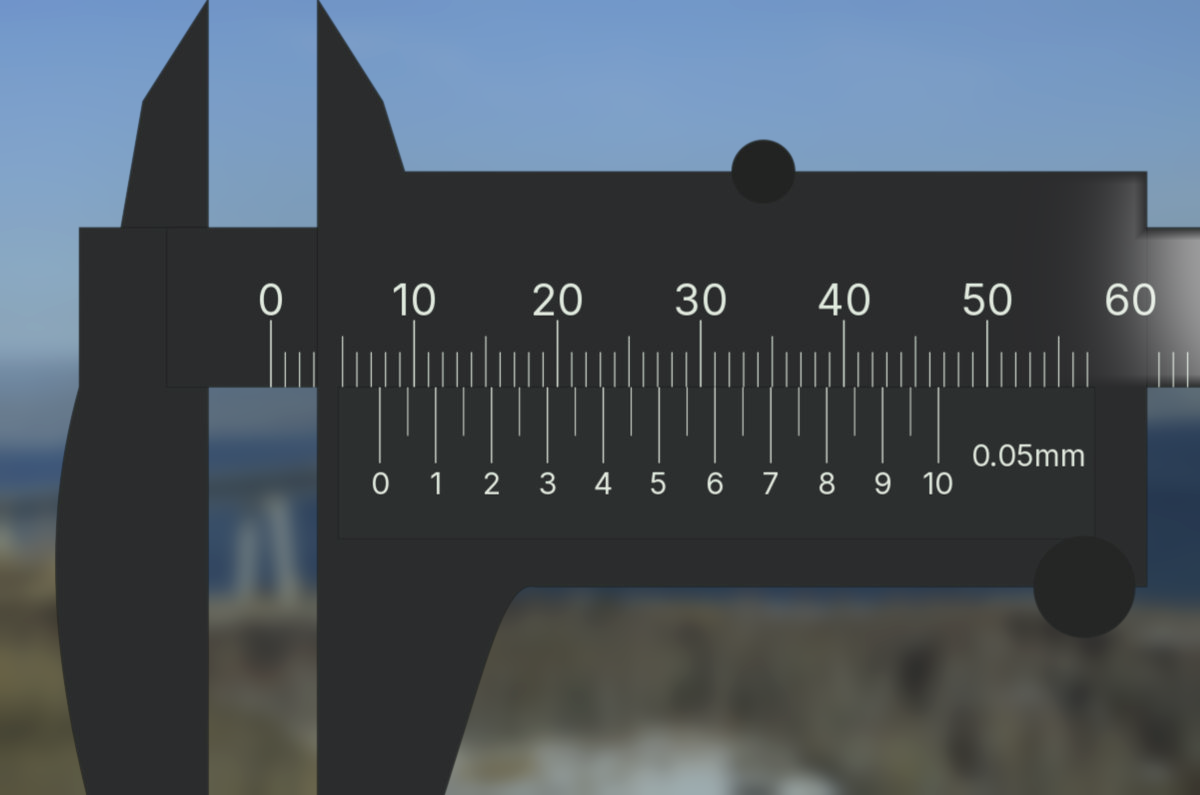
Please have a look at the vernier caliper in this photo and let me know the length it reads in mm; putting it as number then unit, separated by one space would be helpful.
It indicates 7.6 mm
